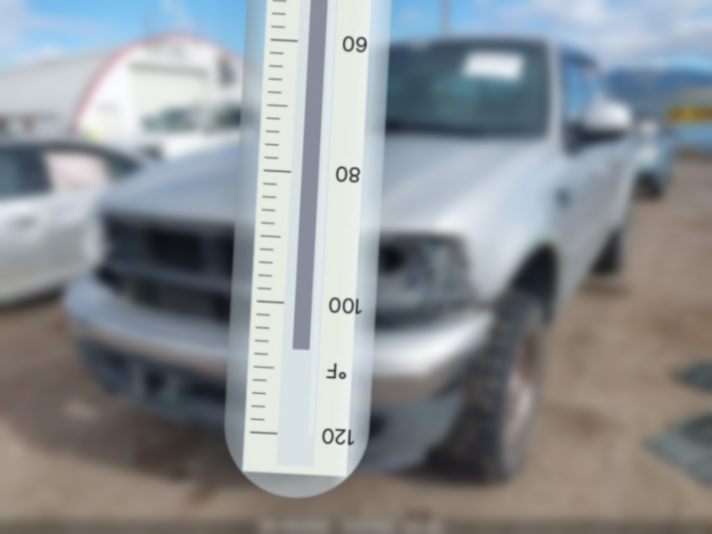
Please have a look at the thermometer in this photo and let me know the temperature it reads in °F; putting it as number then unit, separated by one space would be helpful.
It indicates 107 °F
